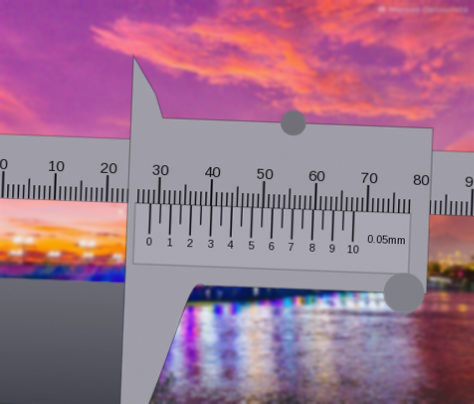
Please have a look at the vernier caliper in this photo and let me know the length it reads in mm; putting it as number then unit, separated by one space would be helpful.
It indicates 28.4 mm
